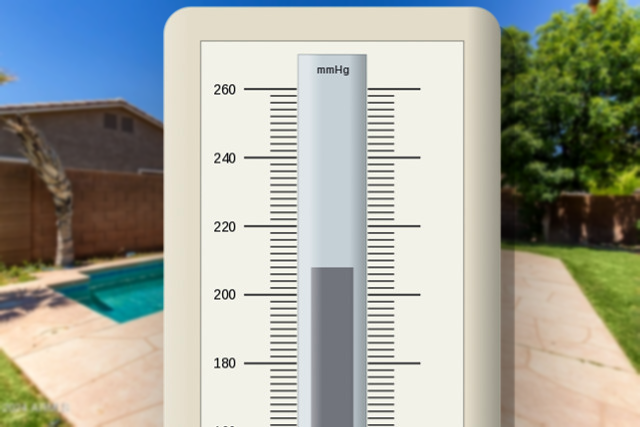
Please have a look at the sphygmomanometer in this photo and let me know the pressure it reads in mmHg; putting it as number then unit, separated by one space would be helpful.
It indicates 208 mmHg
